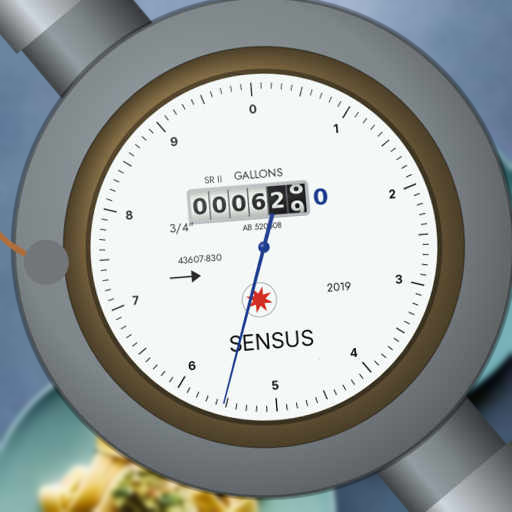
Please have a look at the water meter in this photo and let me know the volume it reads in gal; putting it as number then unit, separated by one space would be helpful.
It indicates 6285.5 gal
